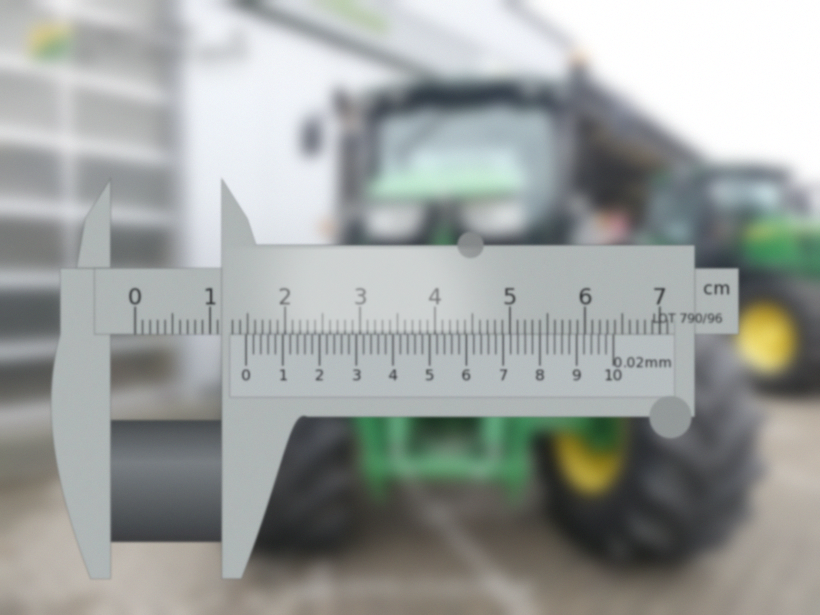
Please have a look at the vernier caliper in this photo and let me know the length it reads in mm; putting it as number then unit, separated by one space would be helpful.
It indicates 14.8 mm
